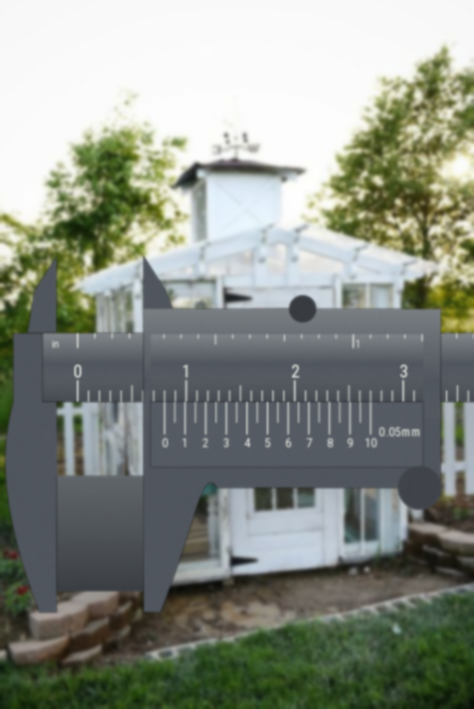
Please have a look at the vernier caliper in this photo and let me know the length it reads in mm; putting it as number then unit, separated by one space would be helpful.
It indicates 8.0 mm
